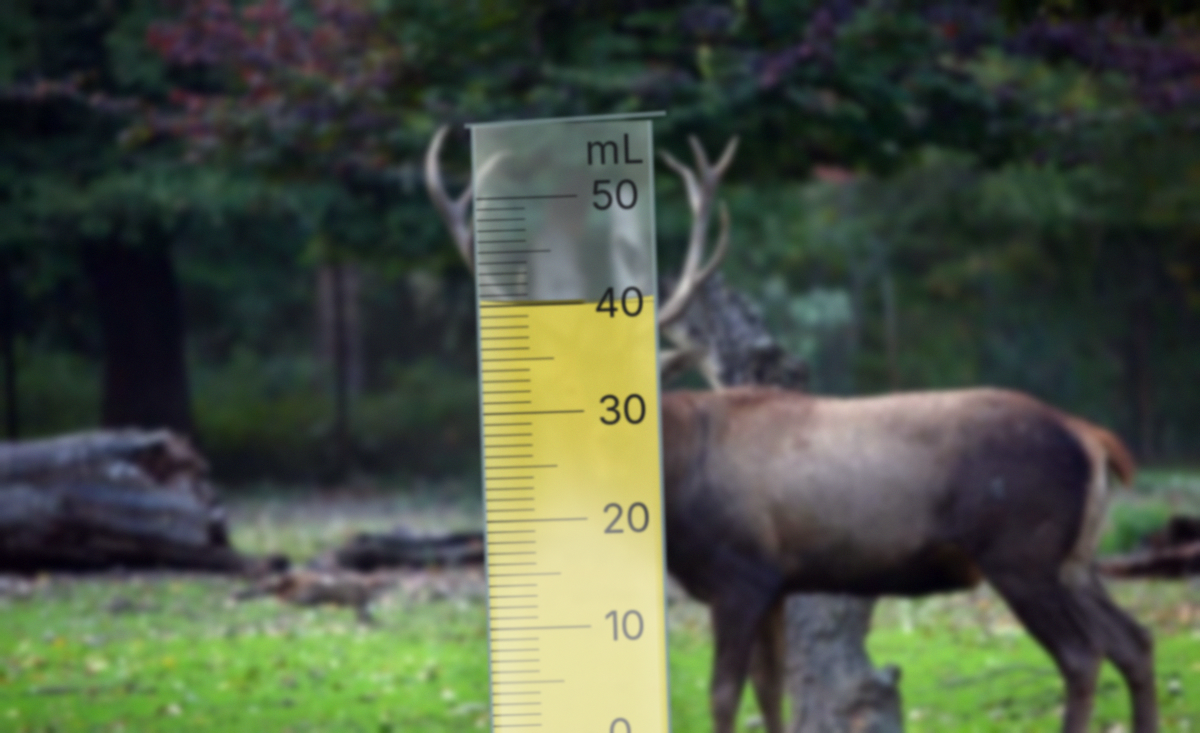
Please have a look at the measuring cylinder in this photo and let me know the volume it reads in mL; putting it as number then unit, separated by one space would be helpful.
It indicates 40 mL
